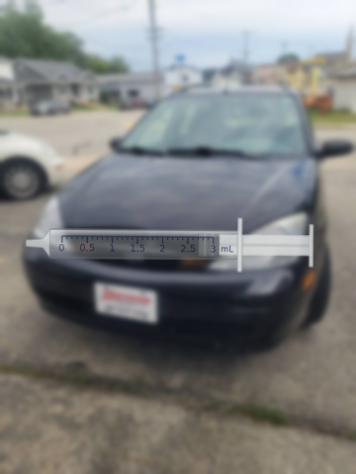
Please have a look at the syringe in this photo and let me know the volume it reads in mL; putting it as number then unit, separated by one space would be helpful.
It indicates 2.7 mL
